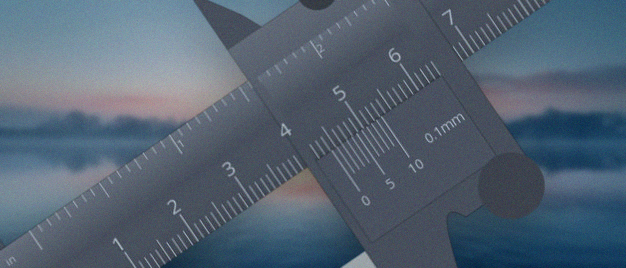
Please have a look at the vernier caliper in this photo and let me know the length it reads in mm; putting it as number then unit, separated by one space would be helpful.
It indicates 44.2 mm
